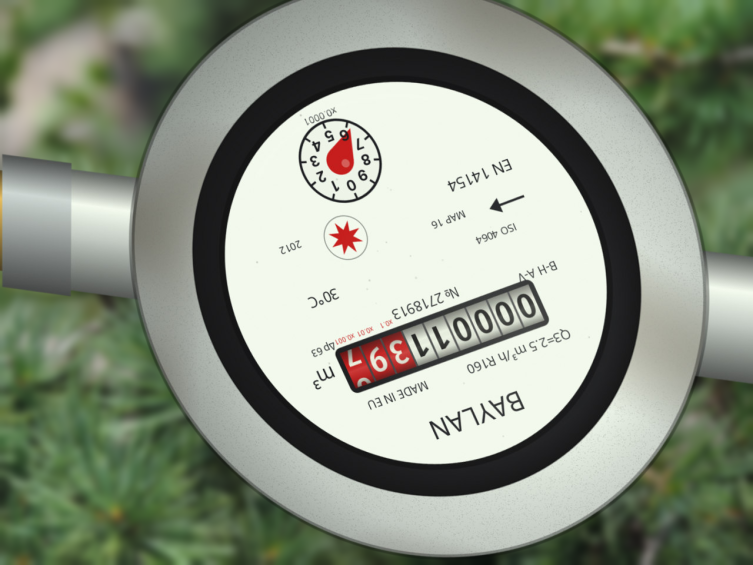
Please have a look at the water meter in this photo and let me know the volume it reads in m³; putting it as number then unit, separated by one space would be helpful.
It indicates 11.3966 m³
